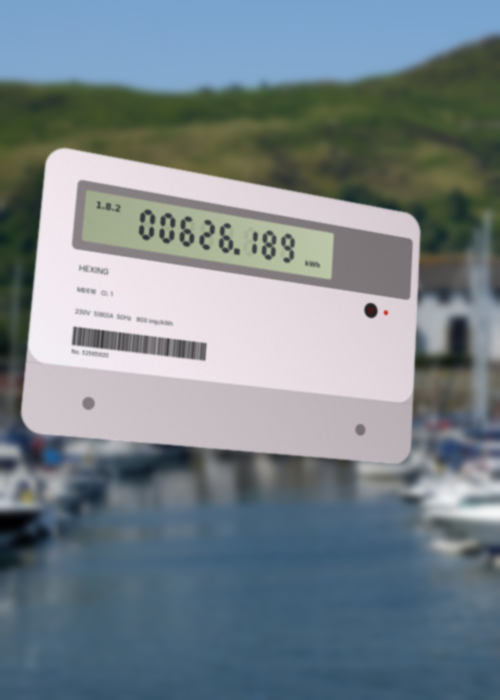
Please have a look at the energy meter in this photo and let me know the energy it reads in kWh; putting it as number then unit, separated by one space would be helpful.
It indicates 626.189 kWh
